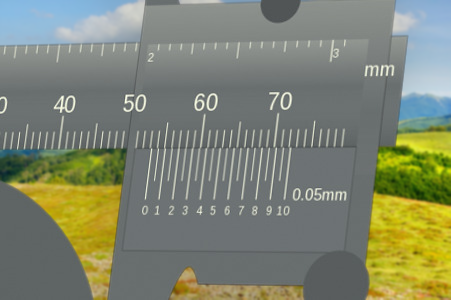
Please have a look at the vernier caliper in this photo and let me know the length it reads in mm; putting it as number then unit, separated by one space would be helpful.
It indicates 53.2 mm
